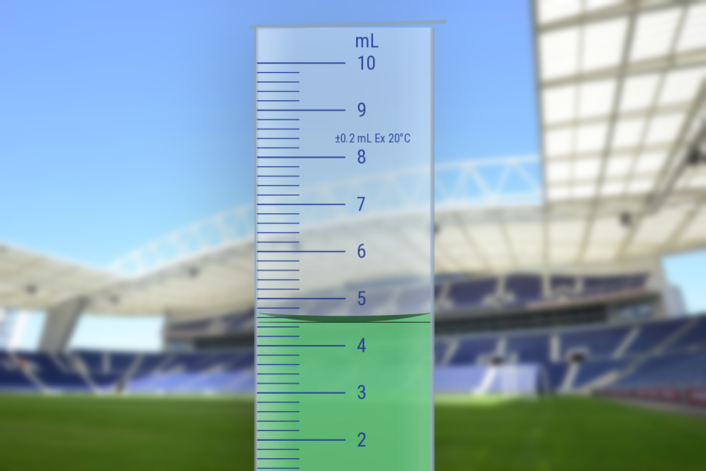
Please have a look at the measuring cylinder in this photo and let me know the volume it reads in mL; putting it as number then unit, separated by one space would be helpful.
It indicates 4.5 mL
